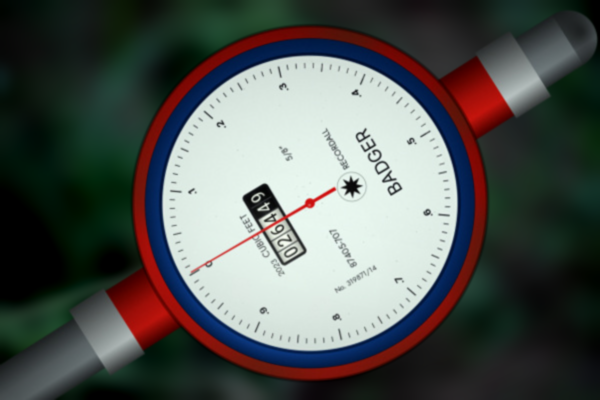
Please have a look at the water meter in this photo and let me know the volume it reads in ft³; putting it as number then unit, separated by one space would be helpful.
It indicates 26449.00 ft³
